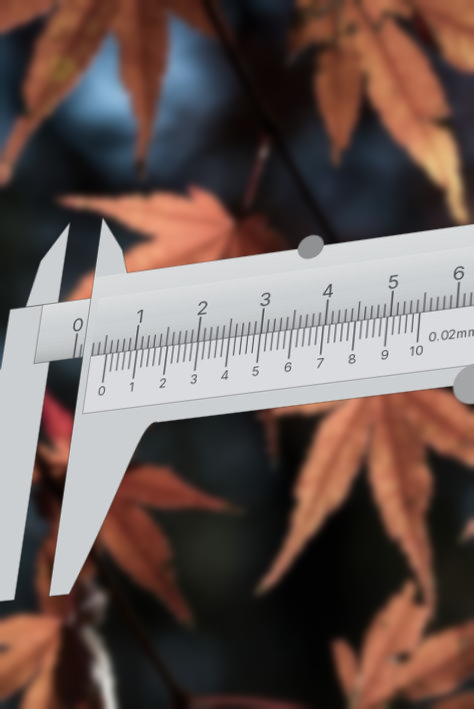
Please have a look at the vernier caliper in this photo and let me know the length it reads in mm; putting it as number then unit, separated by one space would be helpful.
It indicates 5.4 mm
